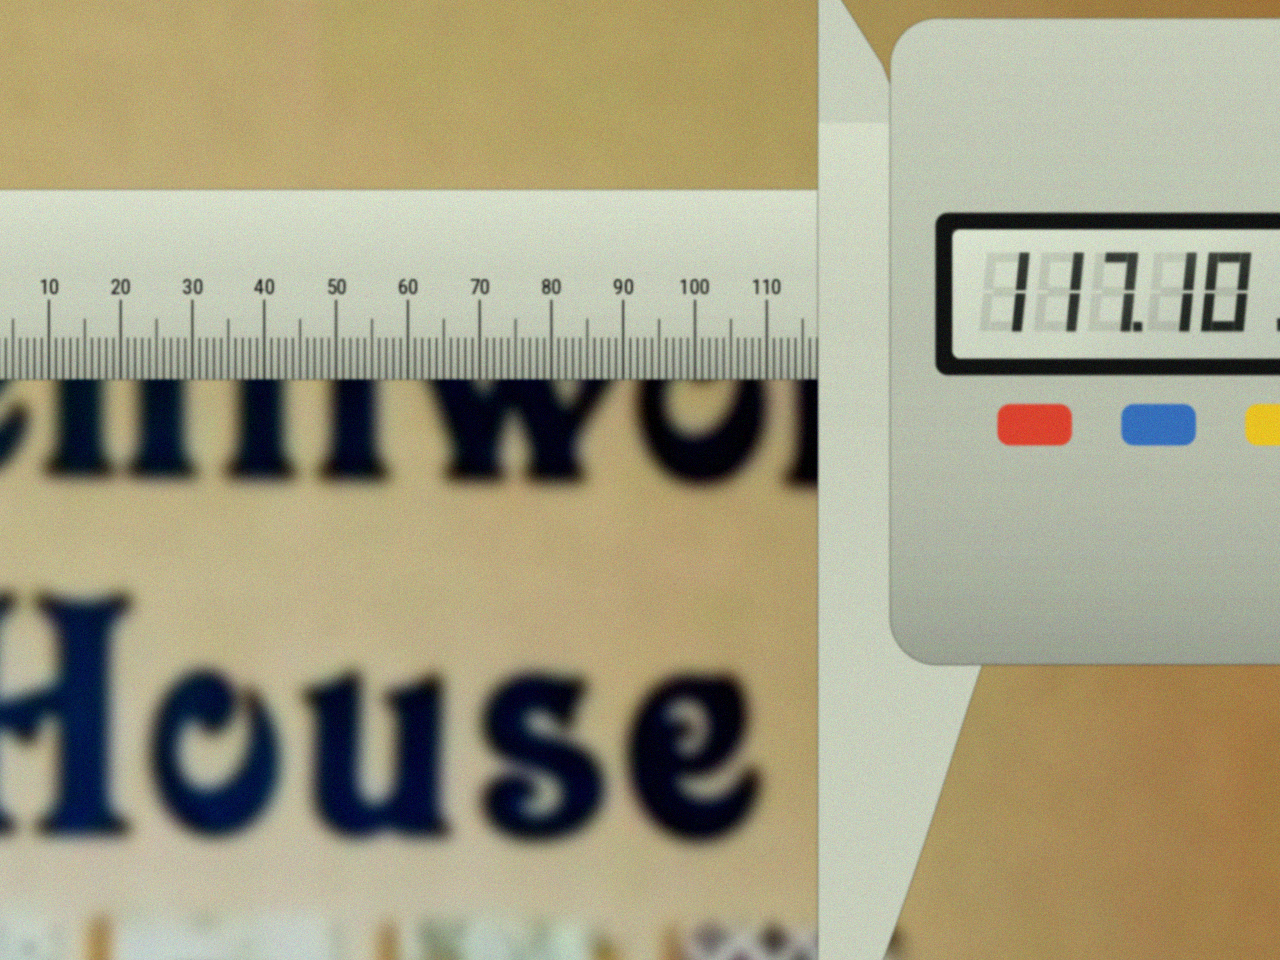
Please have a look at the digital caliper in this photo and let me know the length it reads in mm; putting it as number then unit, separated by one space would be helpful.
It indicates 117.10 mm
